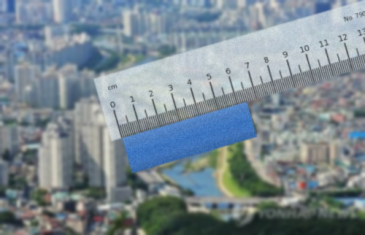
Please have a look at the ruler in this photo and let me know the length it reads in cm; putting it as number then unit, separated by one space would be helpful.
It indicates 6.5 cm
